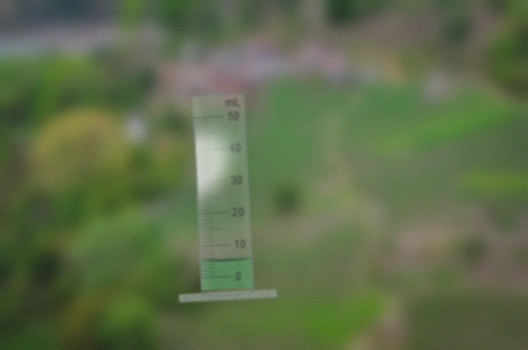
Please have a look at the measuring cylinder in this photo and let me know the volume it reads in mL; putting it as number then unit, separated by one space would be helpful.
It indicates 5 mL
